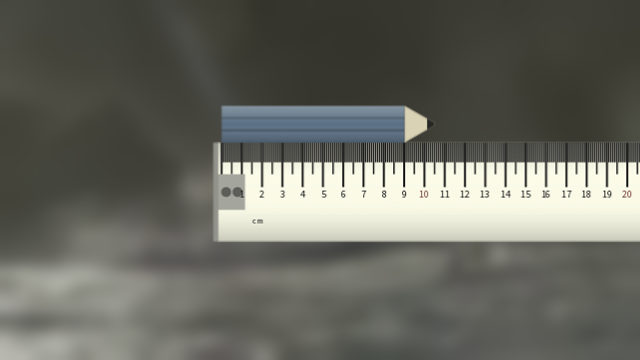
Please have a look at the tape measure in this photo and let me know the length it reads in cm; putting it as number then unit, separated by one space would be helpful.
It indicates 10.5 cm
